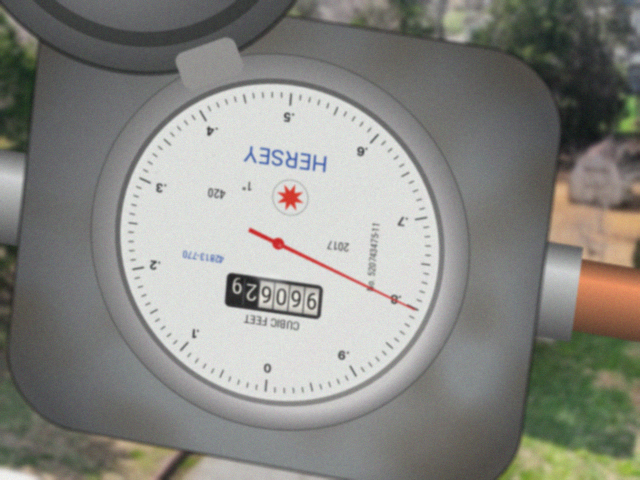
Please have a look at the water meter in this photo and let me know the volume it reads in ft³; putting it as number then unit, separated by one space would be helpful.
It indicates 960628.80 ft³
